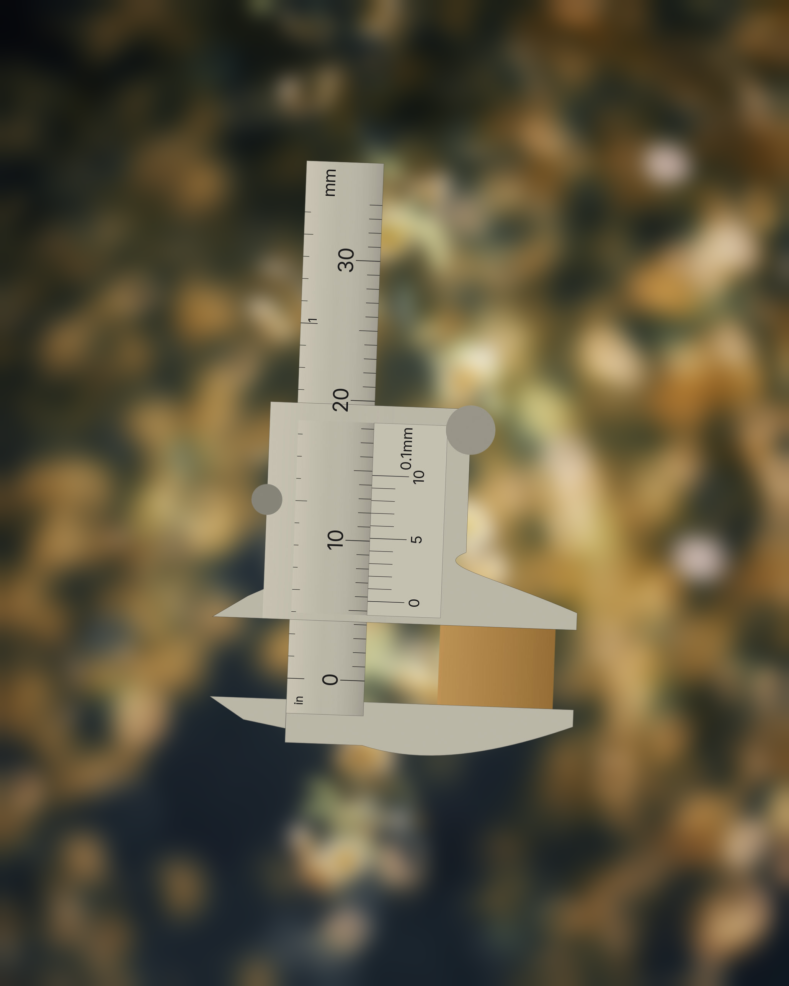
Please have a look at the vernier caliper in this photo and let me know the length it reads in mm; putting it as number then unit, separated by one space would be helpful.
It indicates 5.7 mm
